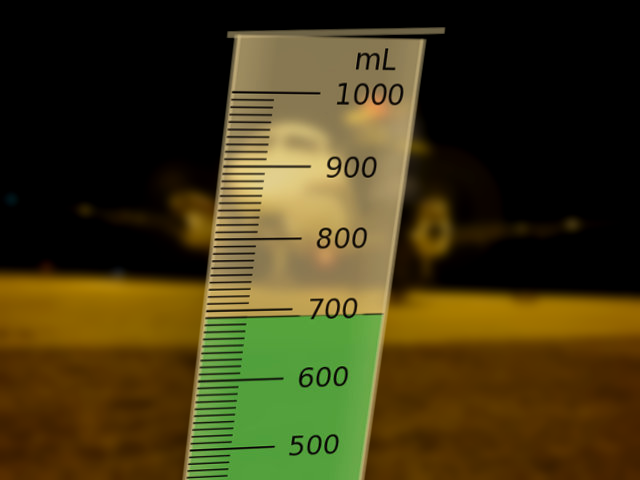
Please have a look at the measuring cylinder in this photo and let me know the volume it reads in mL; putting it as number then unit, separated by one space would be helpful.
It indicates 690 mL
